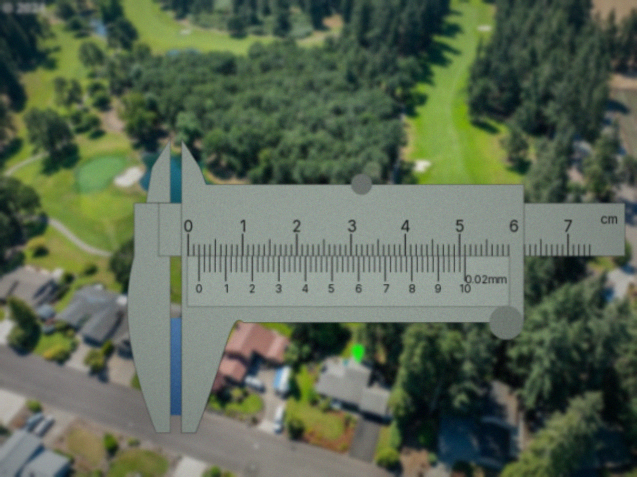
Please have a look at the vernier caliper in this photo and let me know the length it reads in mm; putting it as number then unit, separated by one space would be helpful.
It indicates 2.0 mm
